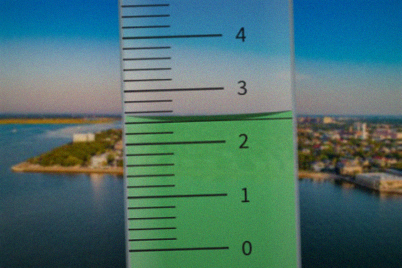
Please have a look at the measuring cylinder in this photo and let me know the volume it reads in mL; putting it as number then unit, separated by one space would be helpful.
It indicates 2.4 mL
